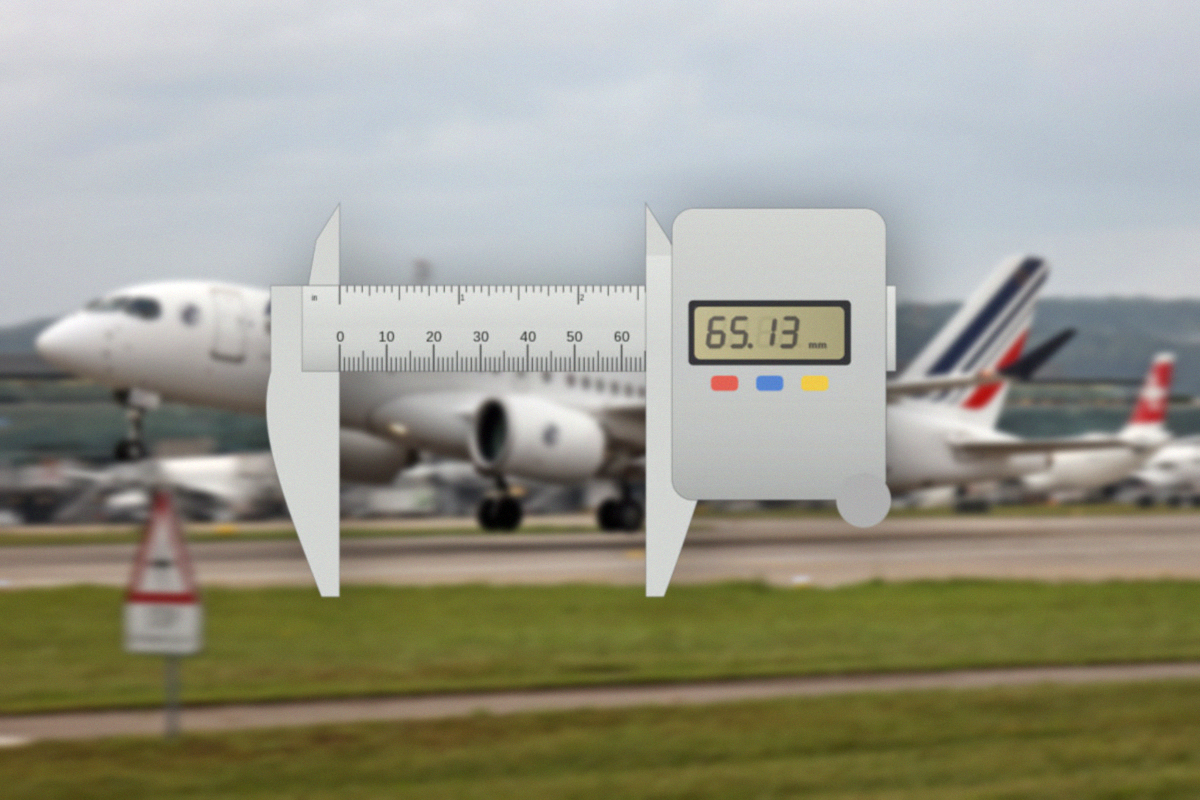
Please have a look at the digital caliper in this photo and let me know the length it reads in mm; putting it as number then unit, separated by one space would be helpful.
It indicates 65.13 mm
